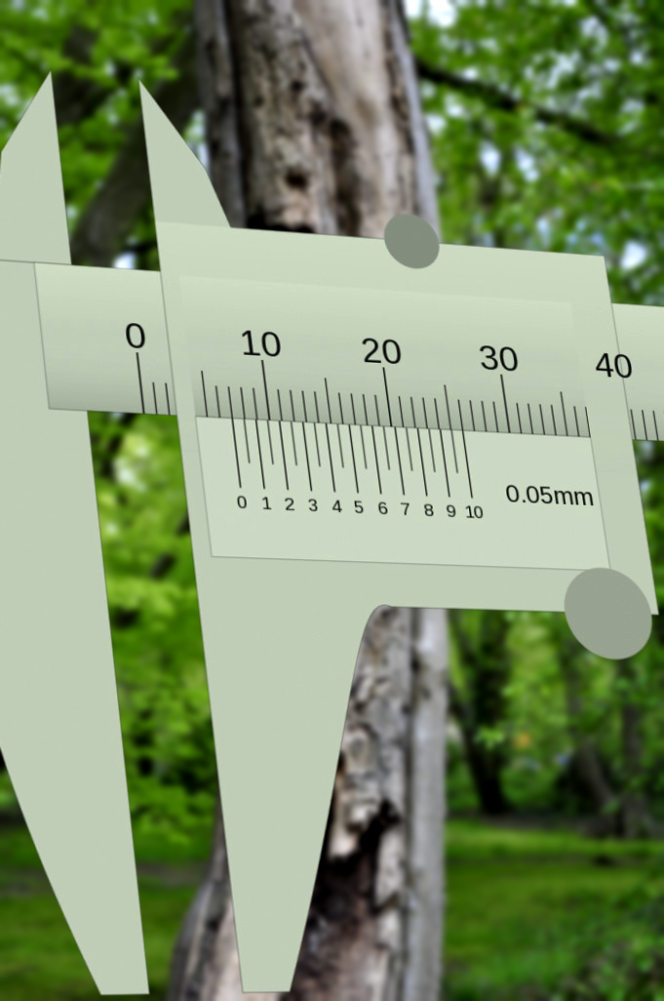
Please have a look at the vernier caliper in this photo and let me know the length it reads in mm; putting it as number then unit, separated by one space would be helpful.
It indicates 7.0 mm
